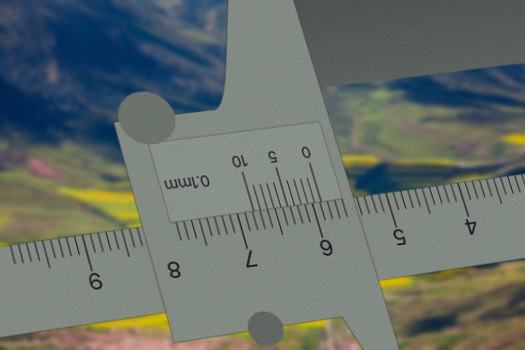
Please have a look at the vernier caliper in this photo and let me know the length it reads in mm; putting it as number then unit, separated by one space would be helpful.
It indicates 58.8 mm
